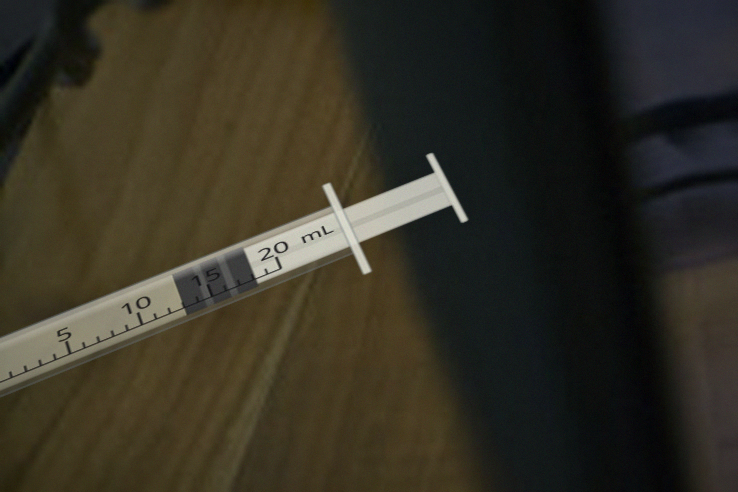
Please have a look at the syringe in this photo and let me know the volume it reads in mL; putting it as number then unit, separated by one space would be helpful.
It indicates 13 mL
